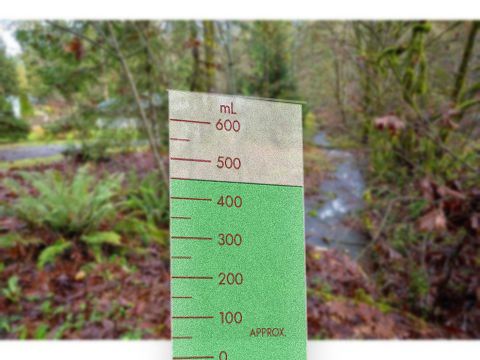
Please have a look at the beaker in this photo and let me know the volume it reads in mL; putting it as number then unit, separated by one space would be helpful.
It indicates 450 mL
